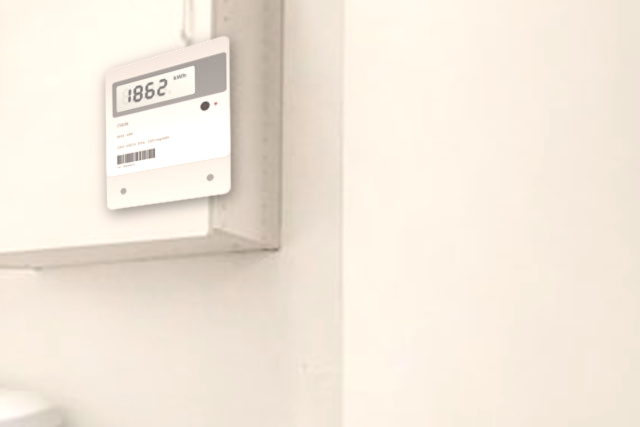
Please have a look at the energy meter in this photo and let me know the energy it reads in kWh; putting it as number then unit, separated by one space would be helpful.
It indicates 1862 kWh
